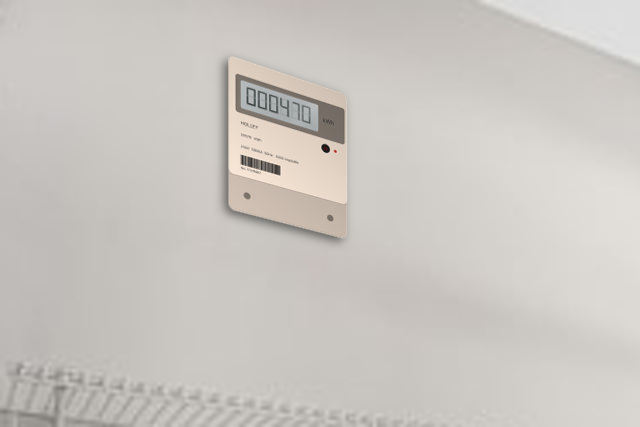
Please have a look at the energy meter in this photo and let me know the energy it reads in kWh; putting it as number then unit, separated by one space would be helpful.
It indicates 470 kWh
